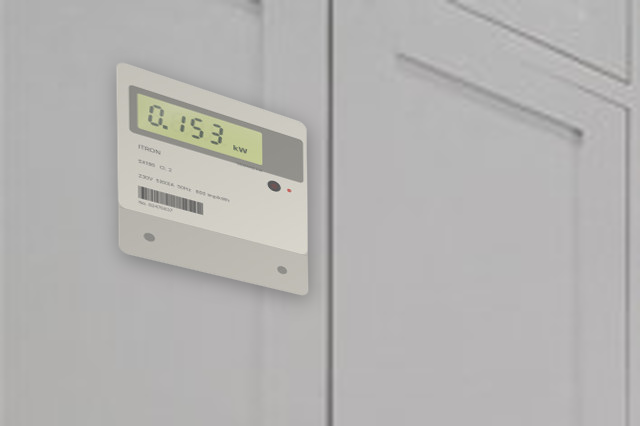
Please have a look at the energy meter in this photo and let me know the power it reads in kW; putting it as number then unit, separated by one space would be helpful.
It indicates 0.153 kW
